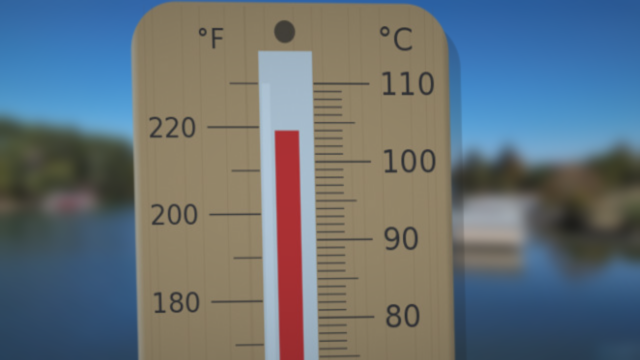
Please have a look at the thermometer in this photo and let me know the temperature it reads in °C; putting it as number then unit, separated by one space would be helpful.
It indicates 104 °C
